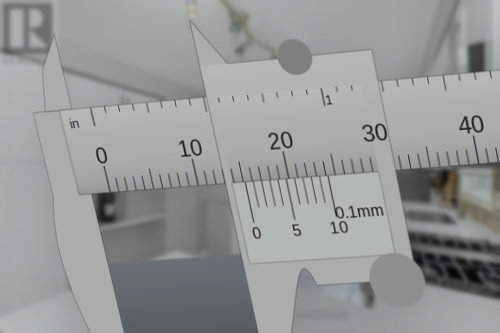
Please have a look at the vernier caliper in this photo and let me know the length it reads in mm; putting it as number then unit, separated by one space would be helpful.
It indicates 15.2 mm
